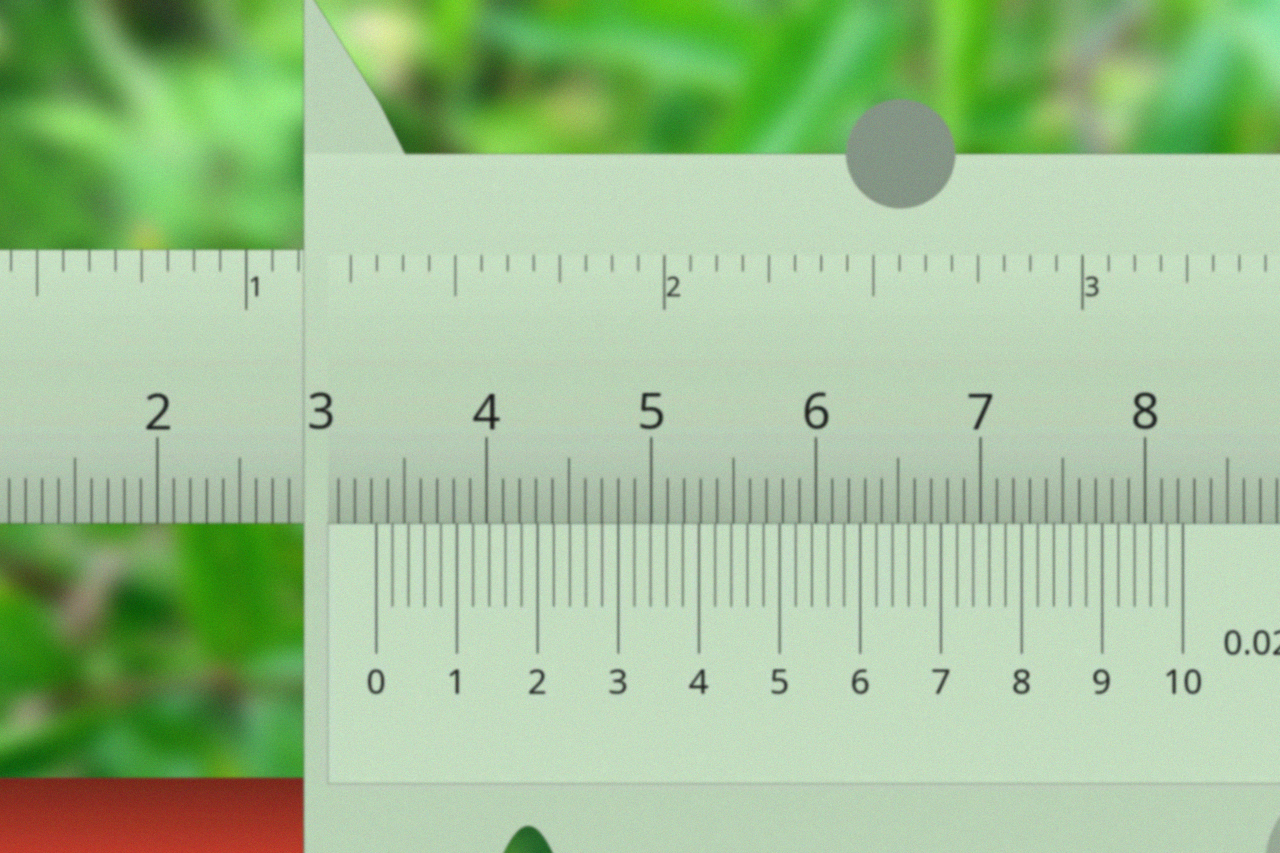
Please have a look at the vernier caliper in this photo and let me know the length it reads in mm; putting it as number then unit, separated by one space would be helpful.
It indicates 33.3 mm
